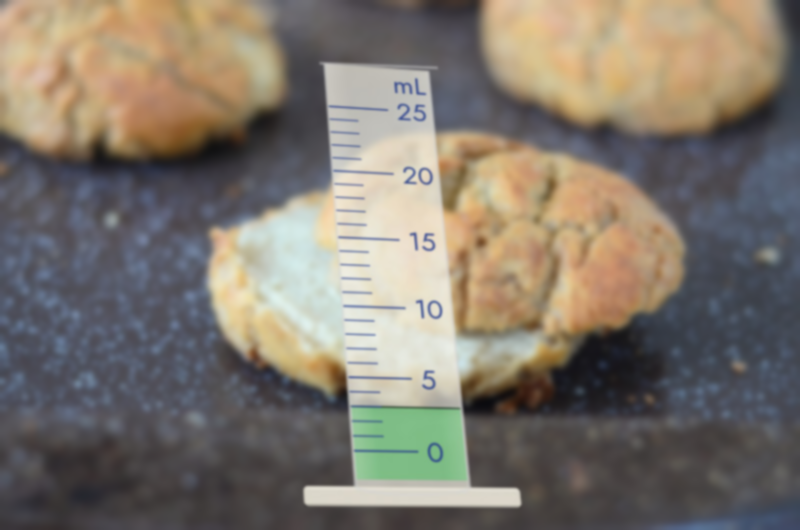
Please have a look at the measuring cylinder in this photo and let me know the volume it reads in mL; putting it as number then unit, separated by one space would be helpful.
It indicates 3 mL
